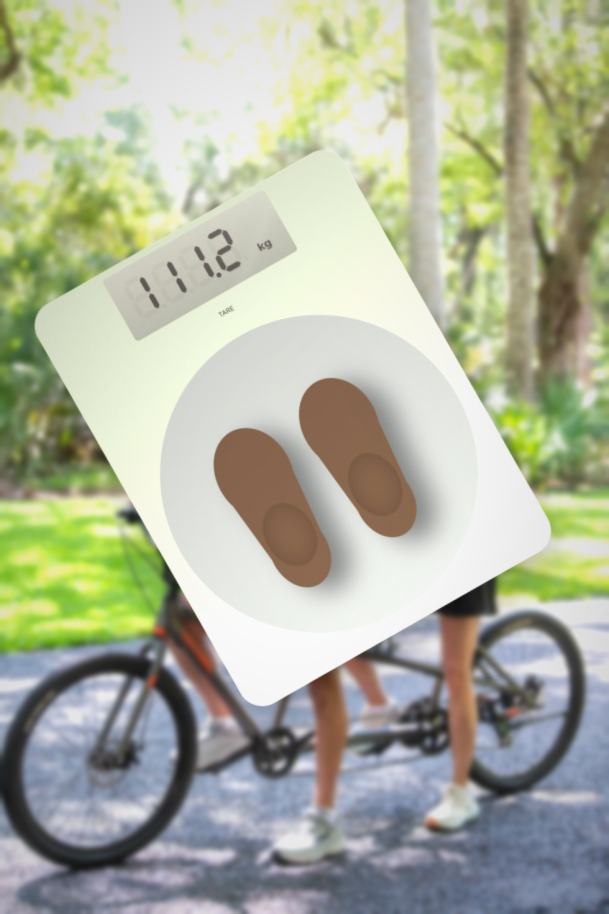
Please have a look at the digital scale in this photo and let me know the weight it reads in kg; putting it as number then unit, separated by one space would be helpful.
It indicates 111.2 kg
